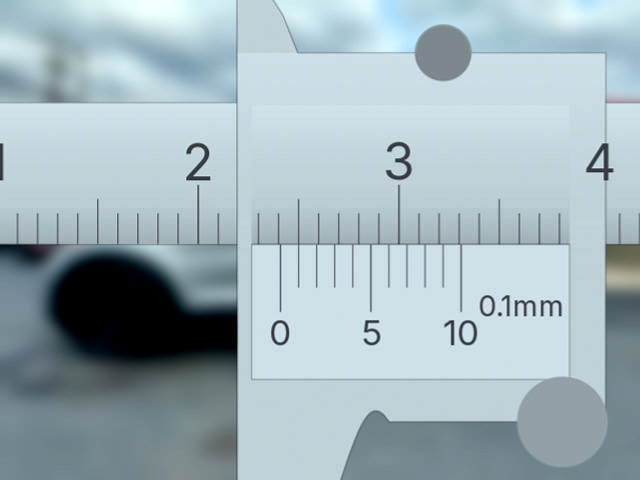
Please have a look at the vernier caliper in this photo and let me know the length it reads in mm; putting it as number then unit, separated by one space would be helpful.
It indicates 24.1 mm
